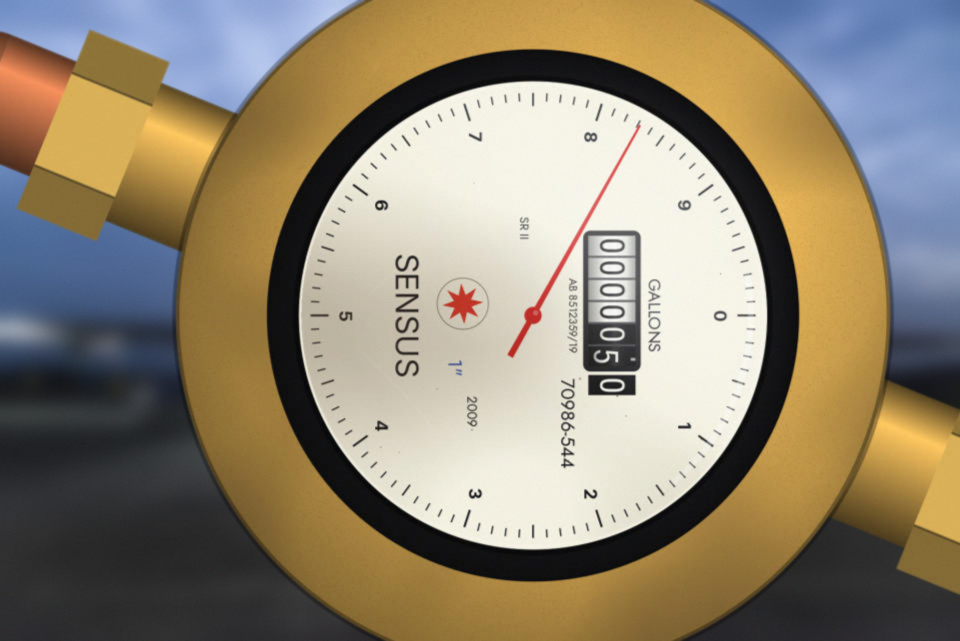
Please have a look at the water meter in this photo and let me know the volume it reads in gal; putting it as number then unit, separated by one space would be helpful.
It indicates 48.3 gal
